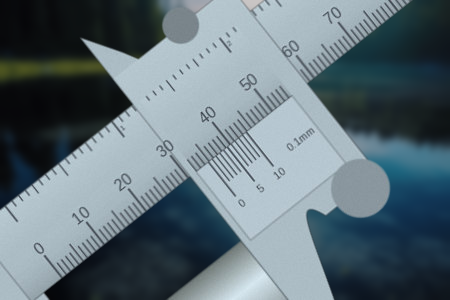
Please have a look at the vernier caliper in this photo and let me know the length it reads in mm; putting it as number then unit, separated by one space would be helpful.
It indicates 34.8 mm
